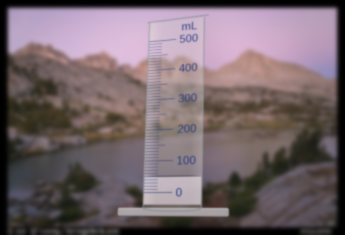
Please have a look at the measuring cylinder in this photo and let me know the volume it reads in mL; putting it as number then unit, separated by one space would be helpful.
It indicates 50 mL
